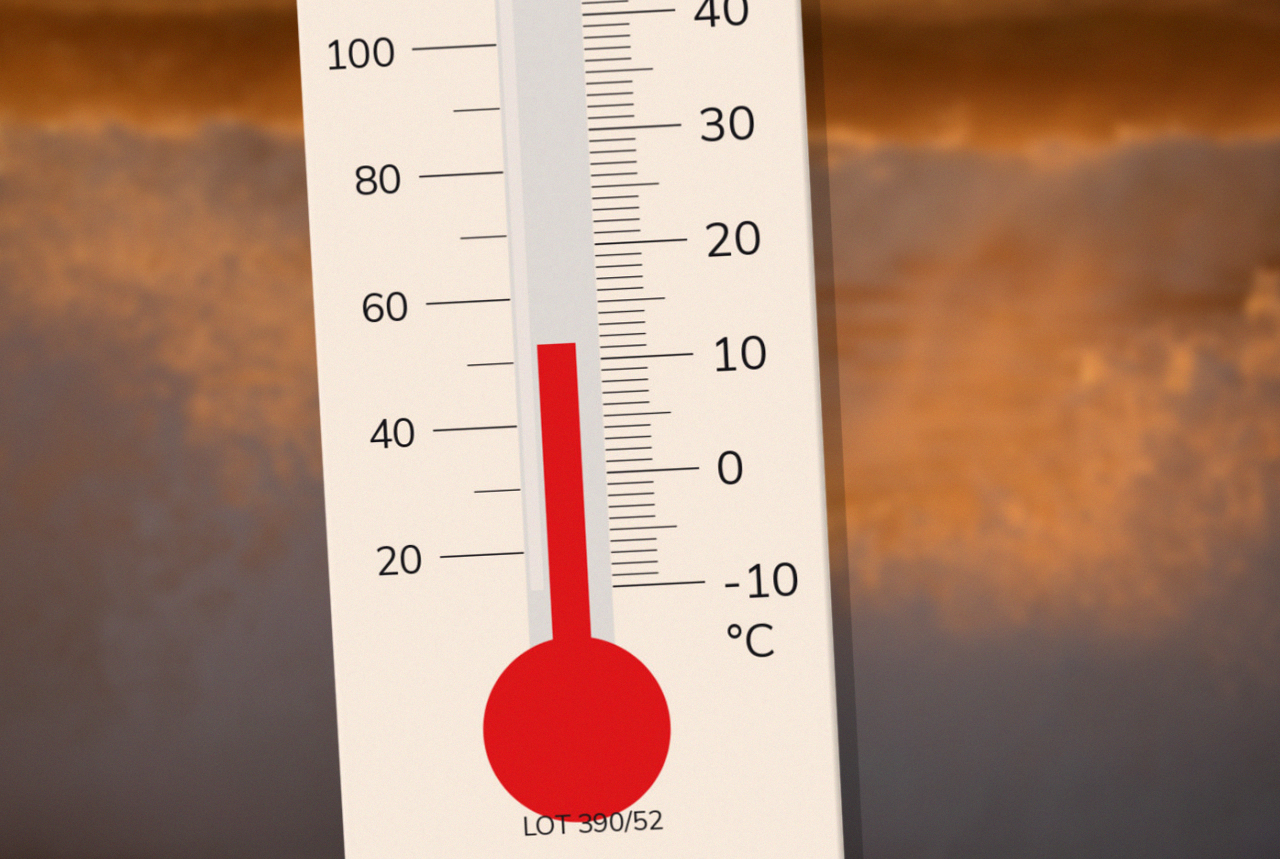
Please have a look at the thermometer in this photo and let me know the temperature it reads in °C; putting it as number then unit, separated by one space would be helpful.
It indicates 11.5 °C
